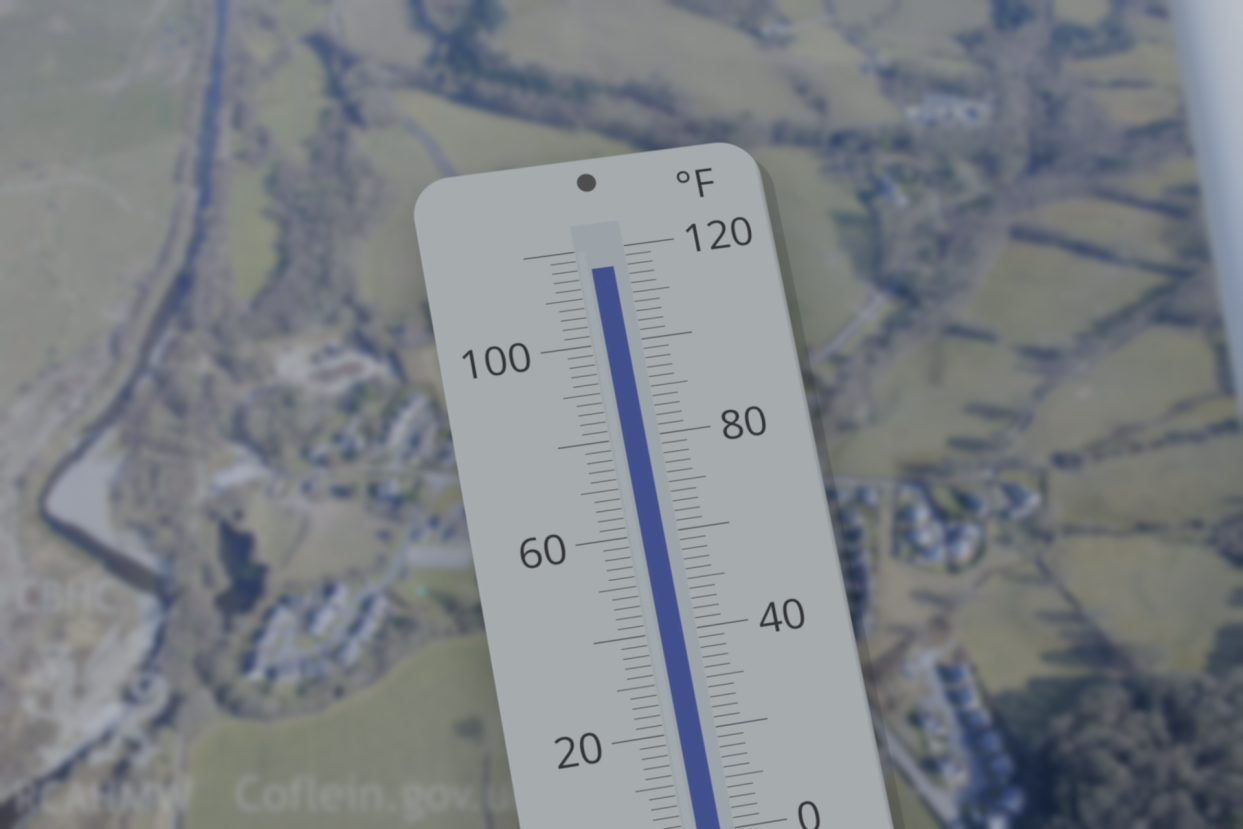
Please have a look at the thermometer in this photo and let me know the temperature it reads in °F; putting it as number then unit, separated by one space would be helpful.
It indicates 116 °F
